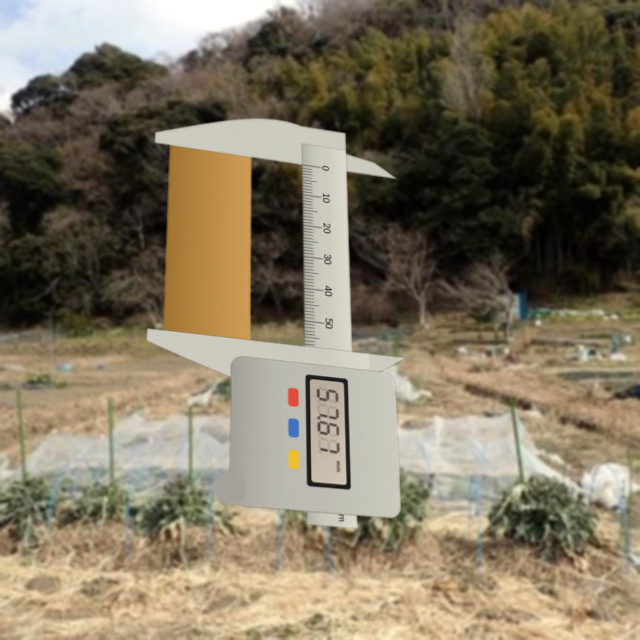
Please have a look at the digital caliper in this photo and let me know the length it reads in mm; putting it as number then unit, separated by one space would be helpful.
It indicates 57.67 mm
